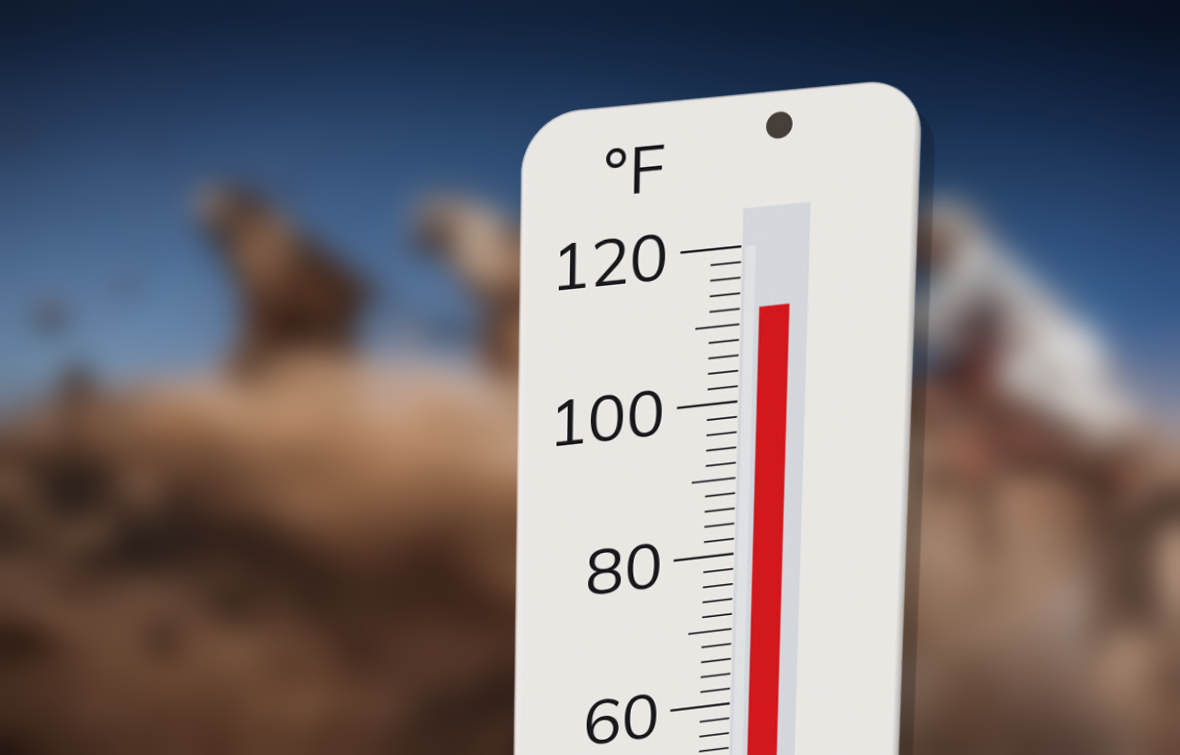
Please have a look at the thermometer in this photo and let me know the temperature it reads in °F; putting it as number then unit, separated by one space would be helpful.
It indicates 112 °F
